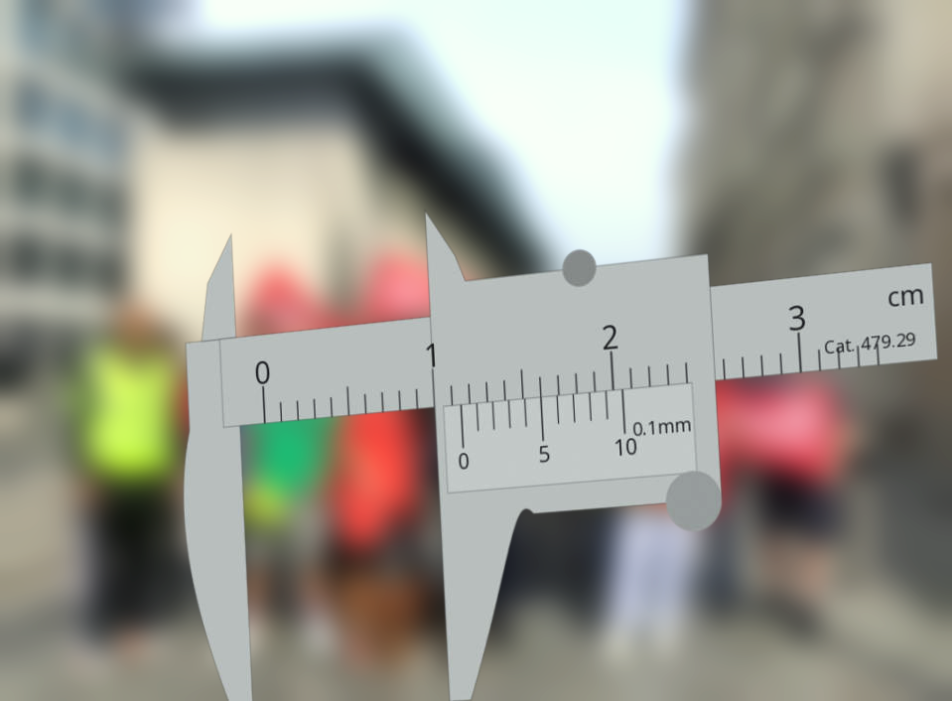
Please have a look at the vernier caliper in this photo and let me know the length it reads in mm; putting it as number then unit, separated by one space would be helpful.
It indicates 11.5 mm
